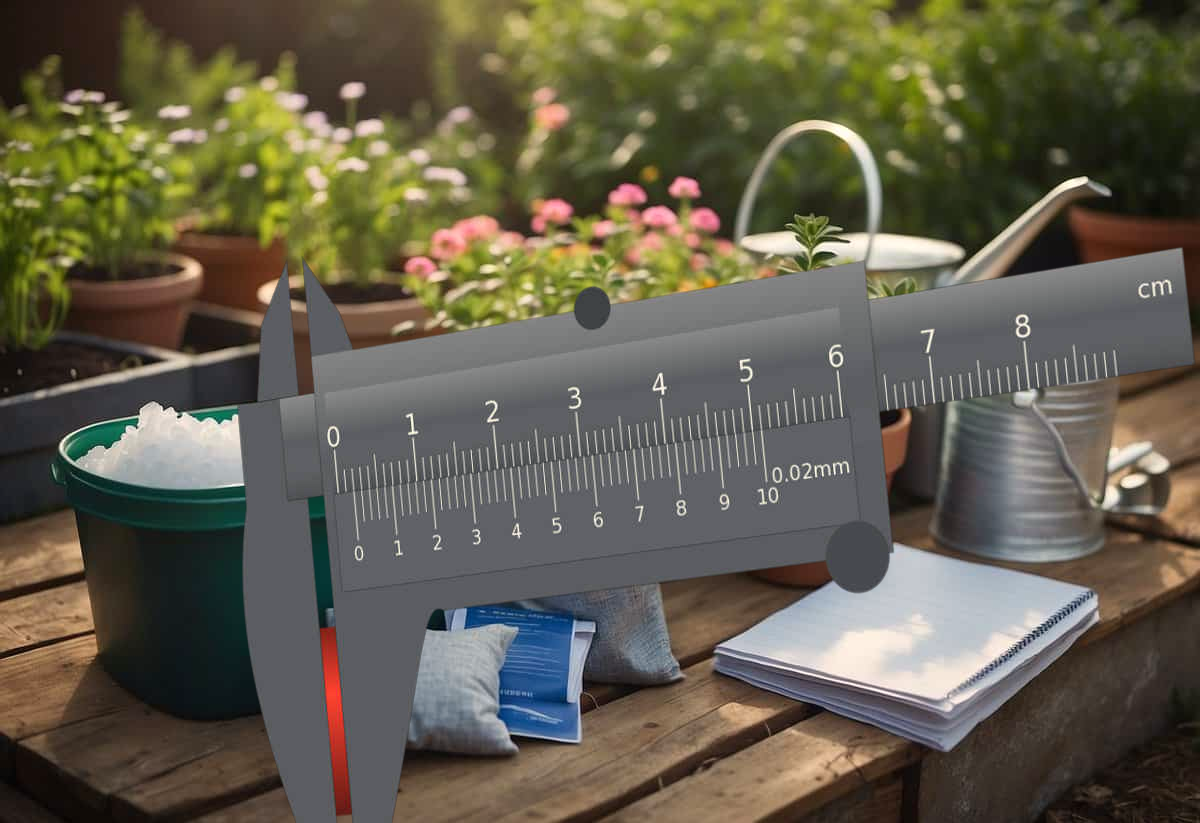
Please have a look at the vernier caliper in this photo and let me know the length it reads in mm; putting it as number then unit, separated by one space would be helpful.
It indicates 2.0 mm
